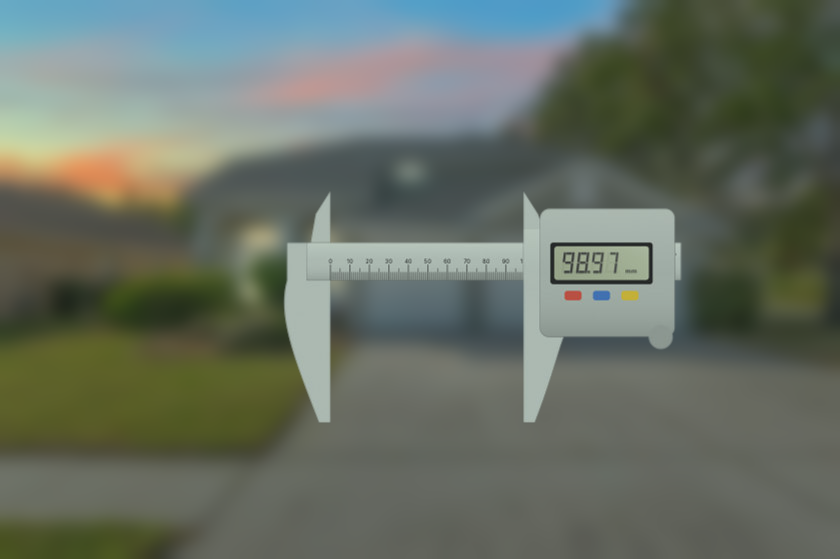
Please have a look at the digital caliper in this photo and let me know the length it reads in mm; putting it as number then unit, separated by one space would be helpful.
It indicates 98.97 mm
